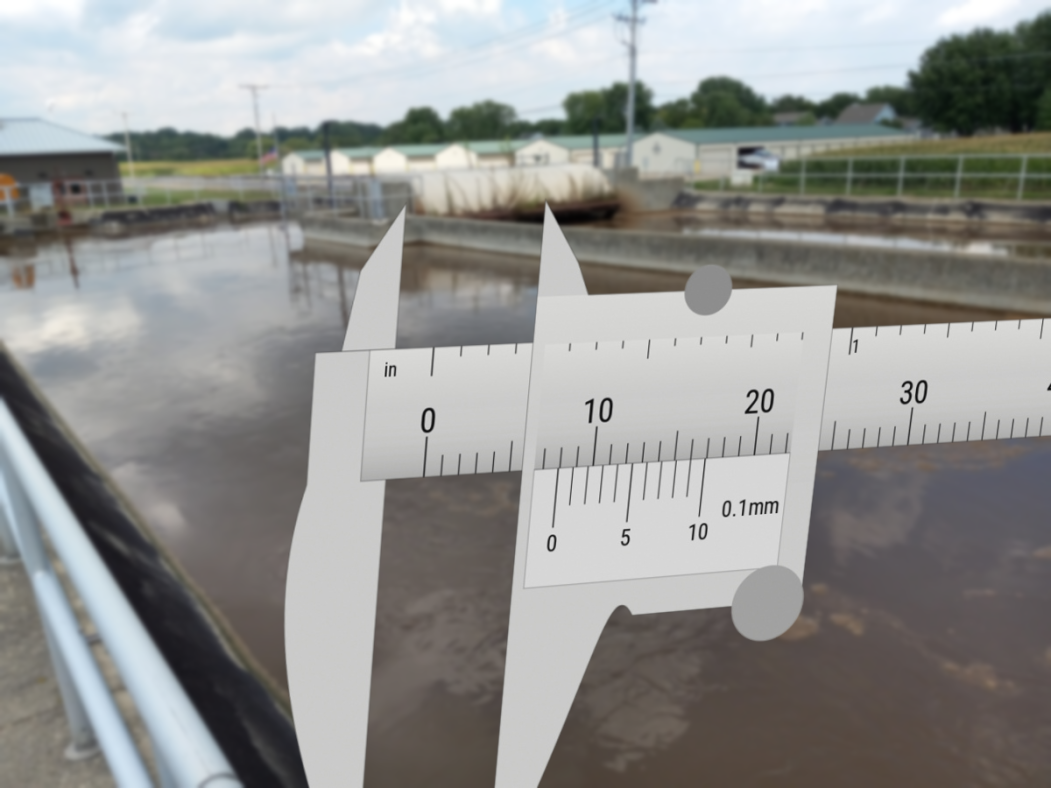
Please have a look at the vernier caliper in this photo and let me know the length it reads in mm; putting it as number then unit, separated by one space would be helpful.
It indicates 7.9 mm
